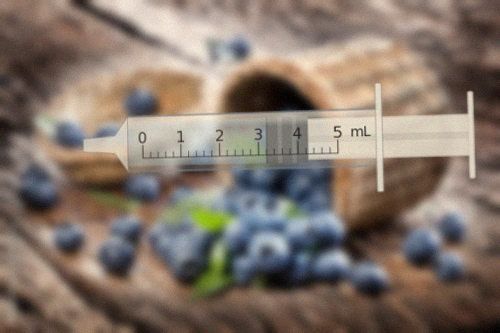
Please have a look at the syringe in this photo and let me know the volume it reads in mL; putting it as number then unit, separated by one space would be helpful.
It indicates 3.2 mL
